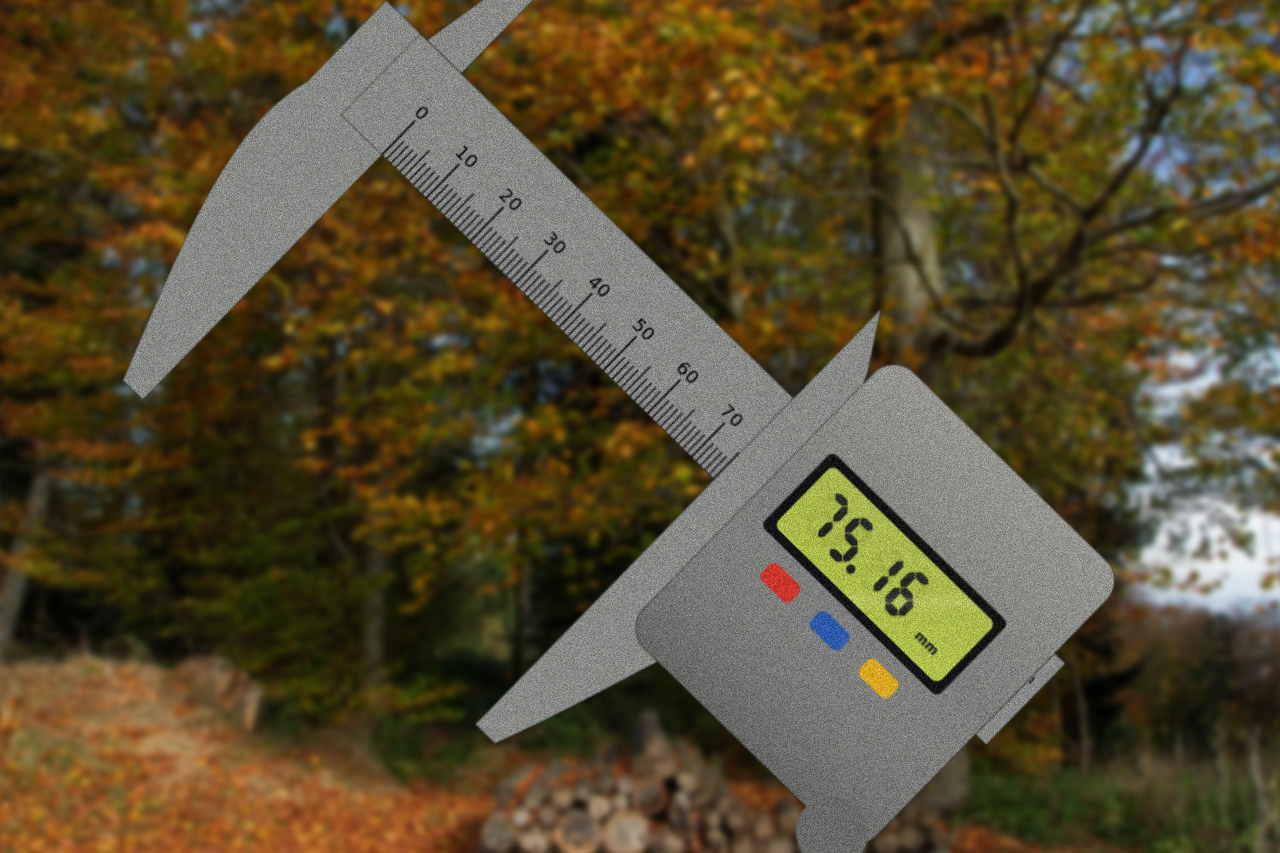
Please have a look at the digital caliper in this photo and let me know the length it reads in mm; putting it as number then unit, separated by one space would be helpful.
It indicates 75.16 mm
